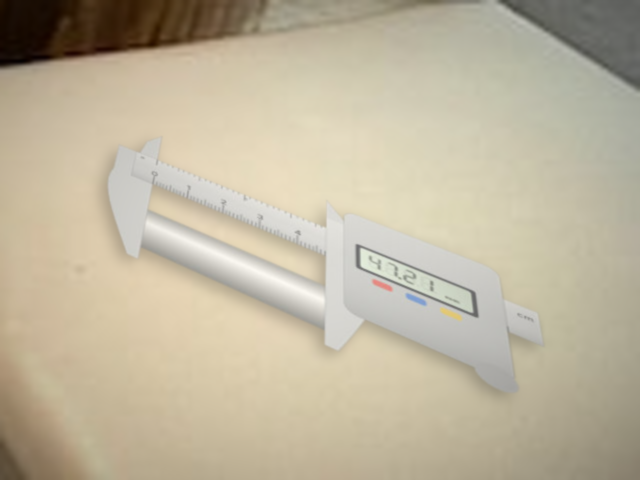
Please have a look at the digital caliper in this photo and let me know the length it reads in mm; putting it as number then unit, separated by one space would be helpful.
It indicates 47.21 mm
